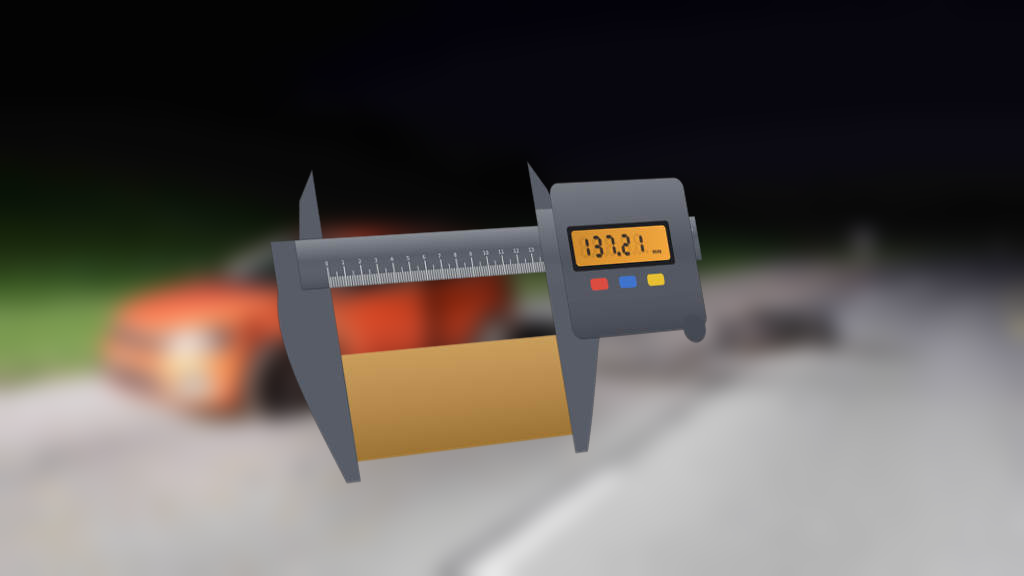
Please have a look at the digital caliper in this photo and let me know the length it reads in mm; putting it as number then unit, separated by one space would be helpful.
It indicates 137.21 mm
